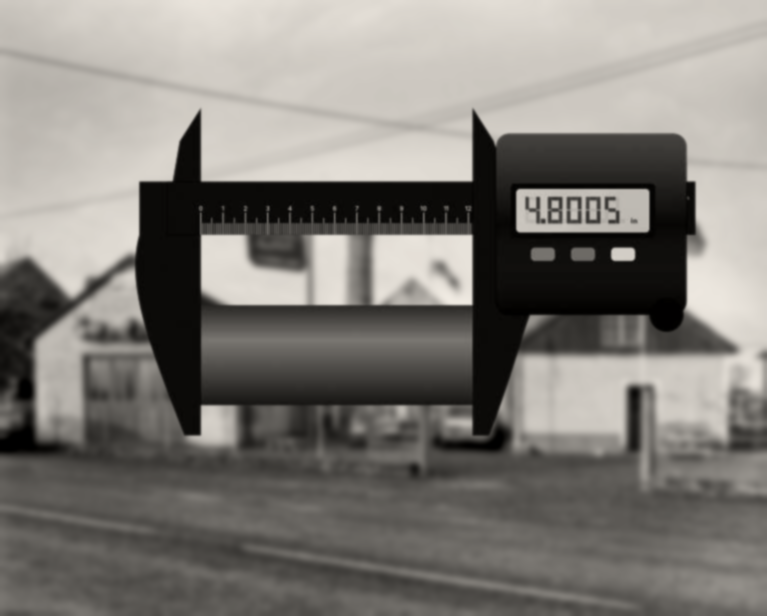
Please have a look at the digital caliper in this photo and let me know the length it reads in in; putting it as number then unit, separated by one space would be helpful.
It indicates 4.8005 in
